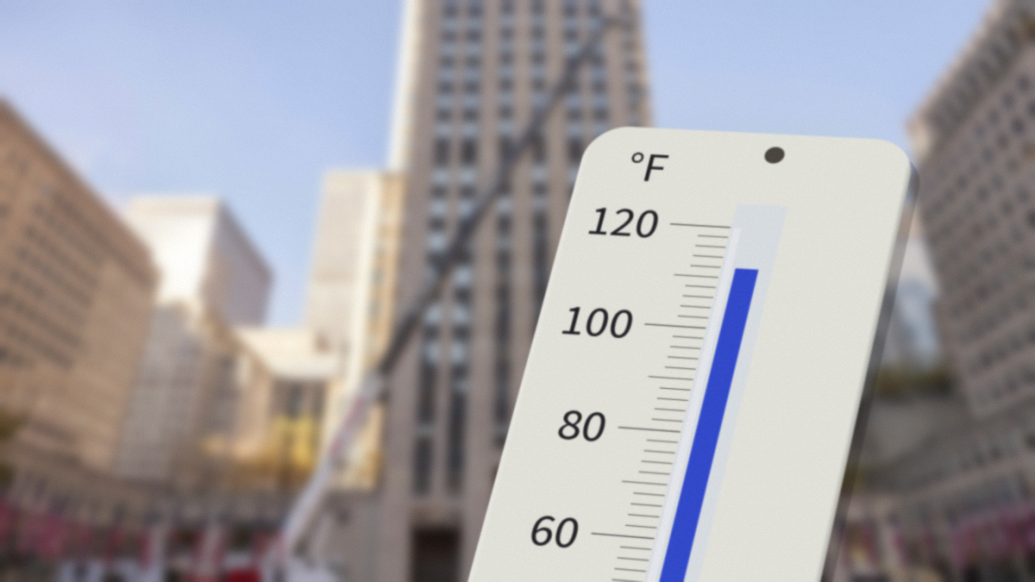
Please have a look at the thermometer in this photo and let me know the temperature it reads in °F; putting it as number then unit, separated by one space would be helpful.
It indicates 112 °F
